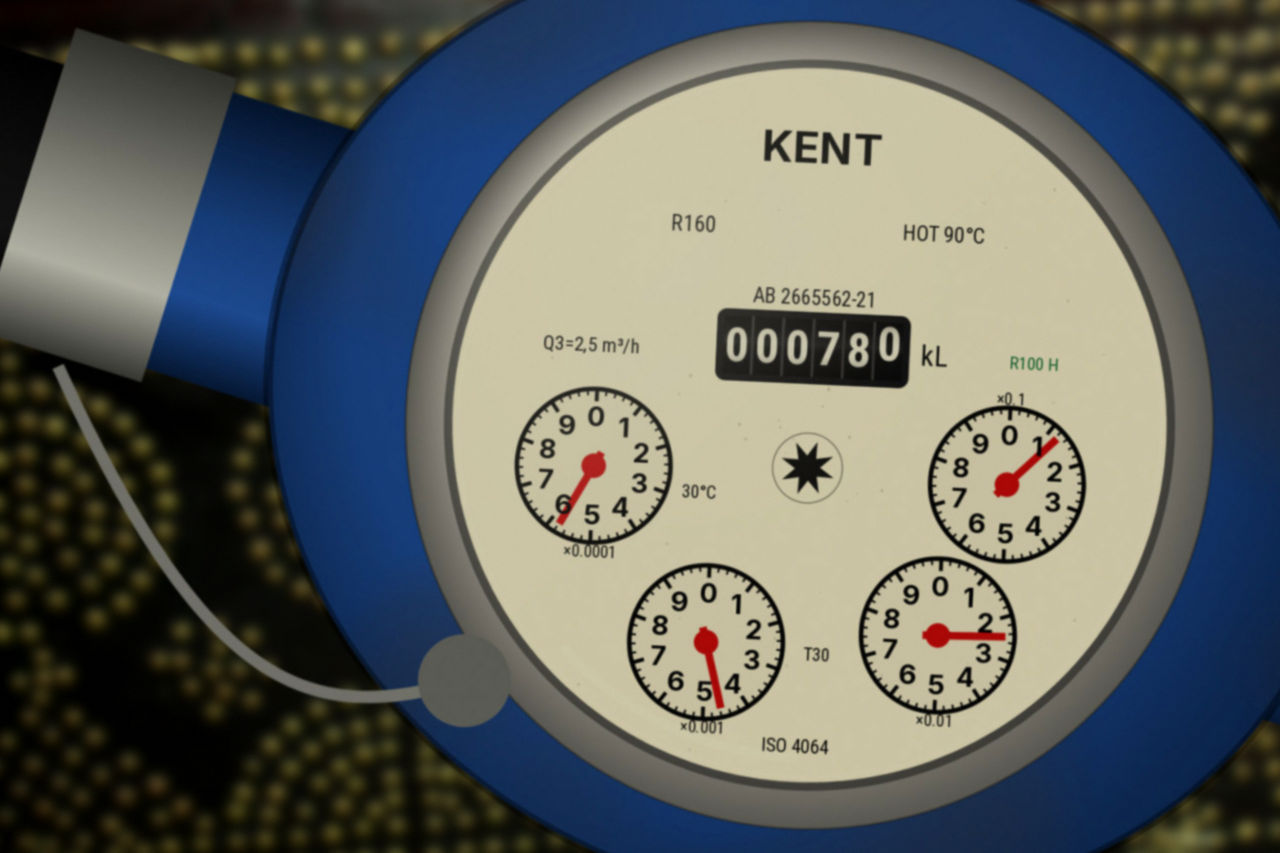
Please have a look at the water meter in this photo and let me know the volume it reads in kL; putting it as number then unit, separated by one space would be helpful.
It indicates 780.1245 kL
